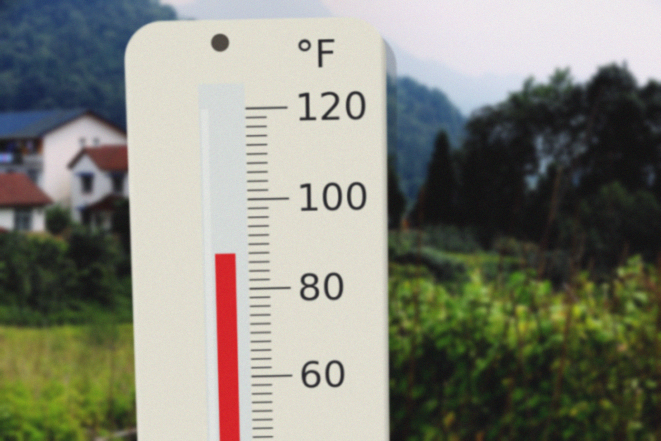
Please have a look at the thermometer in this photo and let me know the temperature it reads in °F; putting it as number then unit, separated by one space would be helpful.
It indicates 88 °F
